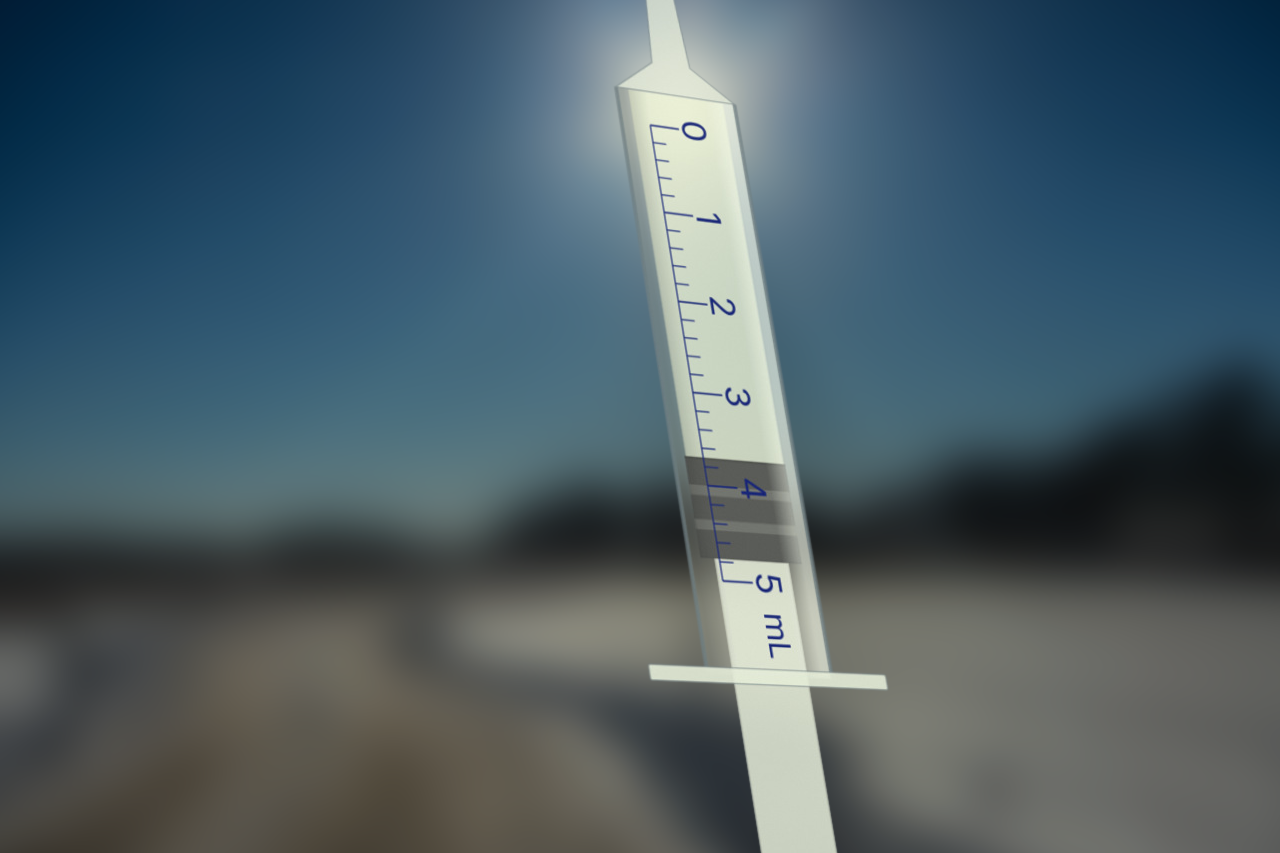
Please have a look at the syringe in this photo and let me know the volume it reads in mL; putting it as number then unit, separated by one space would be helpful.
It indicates 3.7 mL
